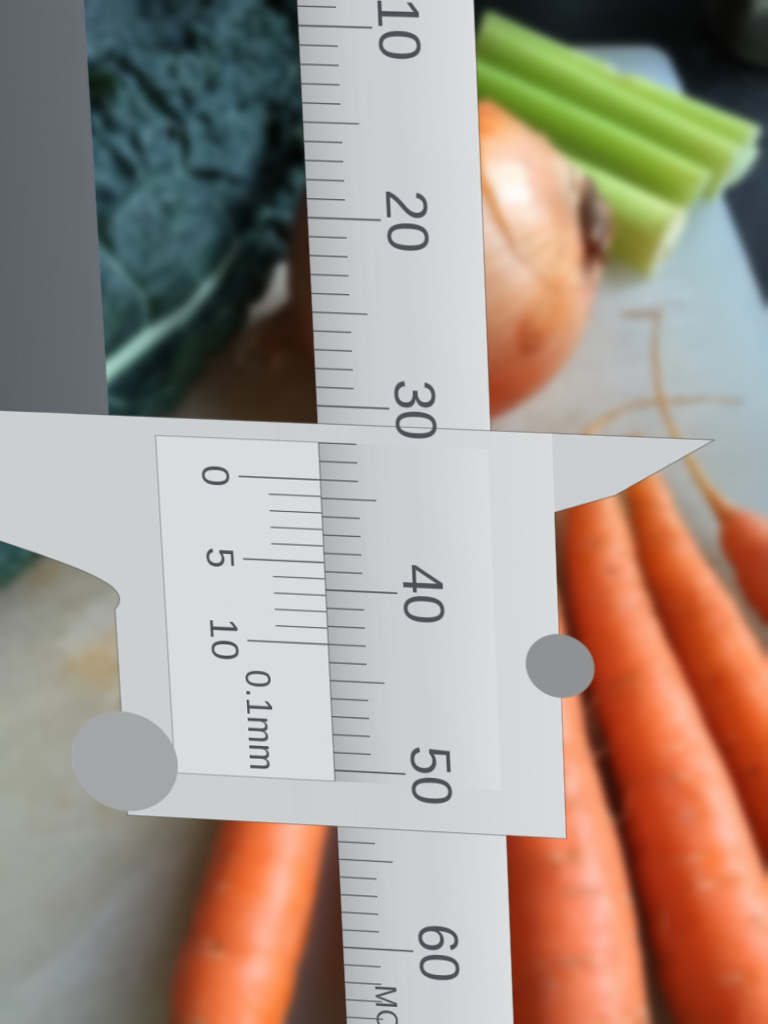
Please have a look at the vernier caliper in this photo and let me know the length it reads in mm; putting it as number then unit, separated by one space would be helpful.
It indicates 34.0 mm
